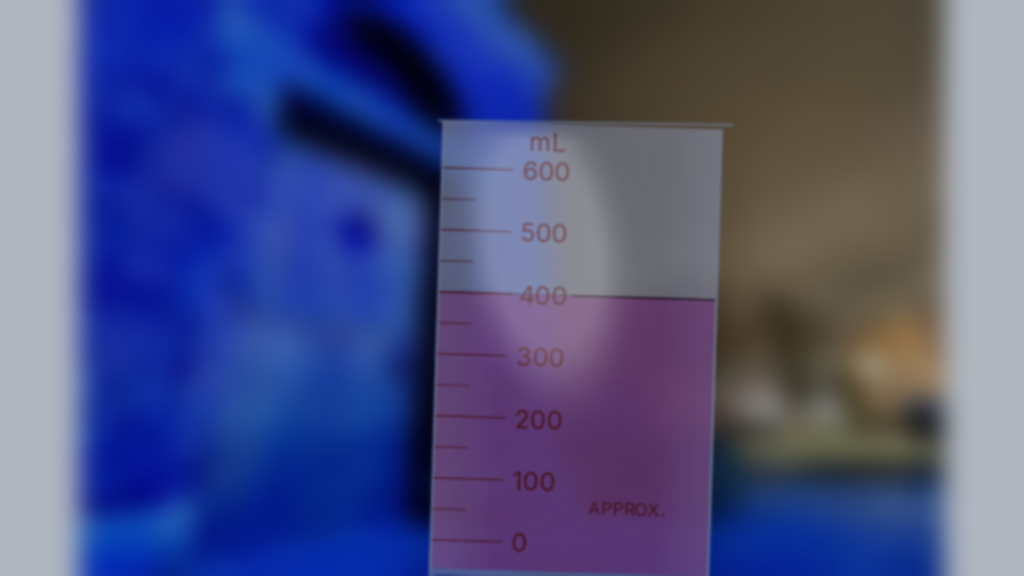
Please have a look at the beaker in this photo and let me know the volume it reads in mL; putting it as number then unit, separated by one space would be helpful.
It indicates 400 mL
